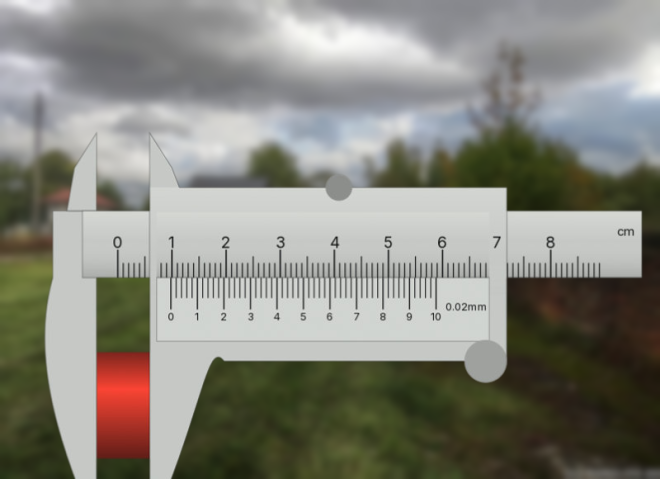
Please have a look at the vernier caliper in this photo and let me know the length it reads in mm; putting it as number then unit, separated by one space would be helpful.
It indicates 9.8 mm
